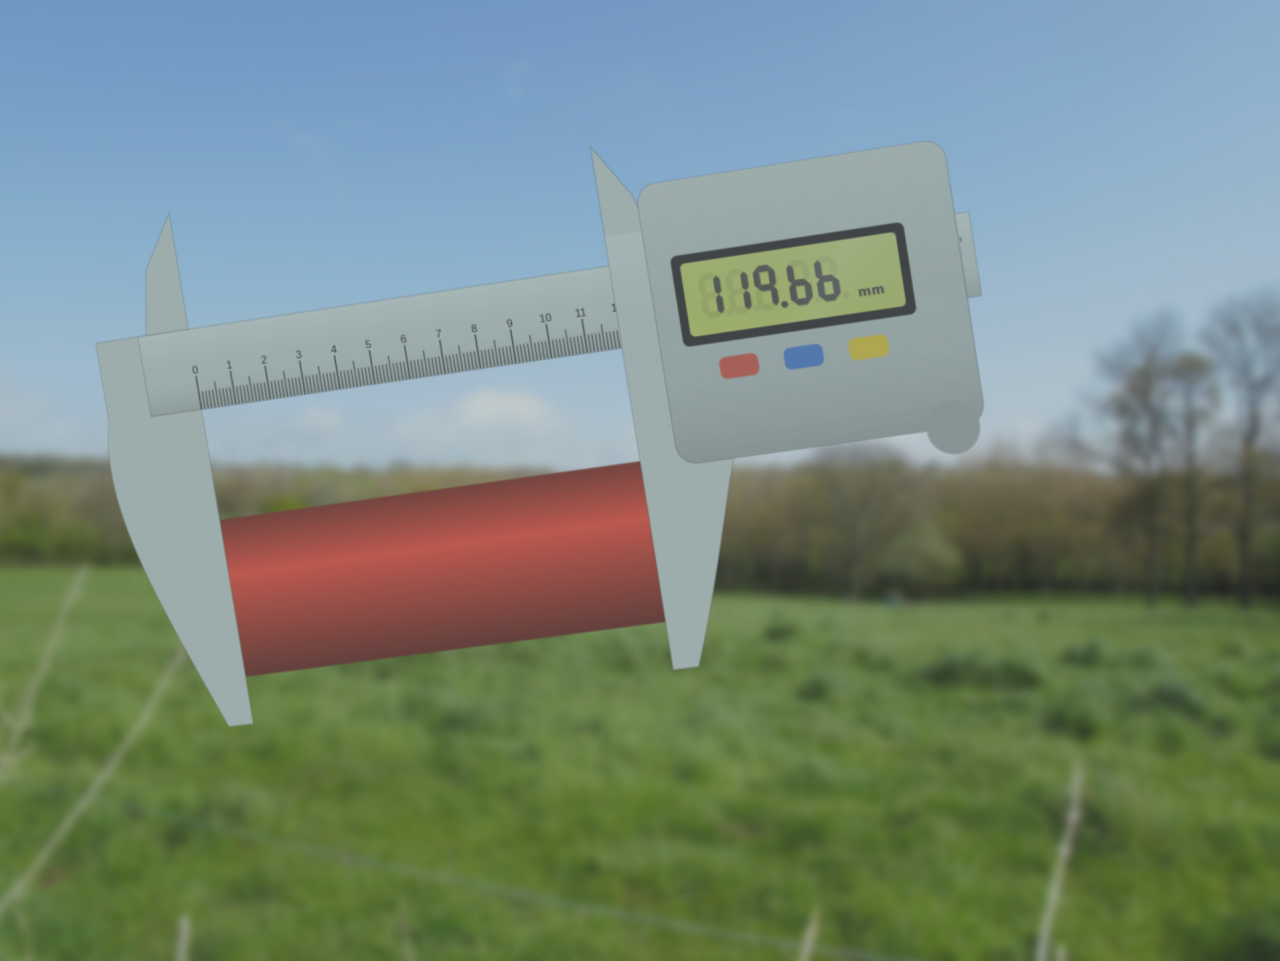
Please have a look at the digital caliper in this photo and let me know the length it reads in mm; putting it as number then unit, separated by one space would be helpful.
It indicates 119.66 mm
